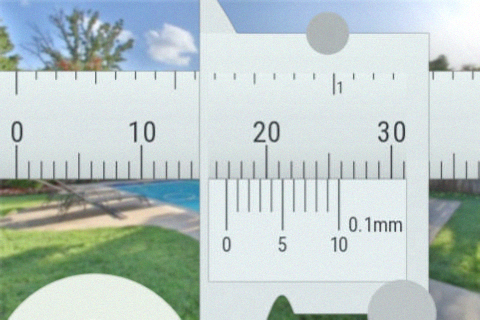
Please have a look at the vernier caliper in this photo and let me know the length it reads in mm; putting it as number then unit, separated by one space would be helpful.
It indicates 16.8 mm
